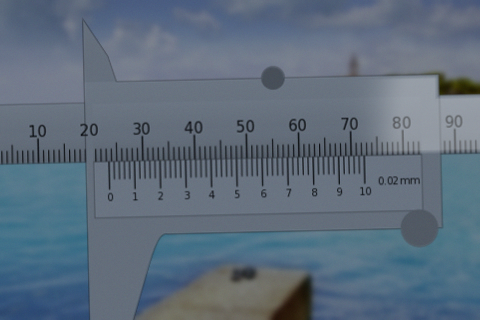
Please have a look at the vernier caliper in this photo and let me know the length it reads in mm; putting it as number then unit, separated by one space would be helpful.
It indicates 23.5 mm
